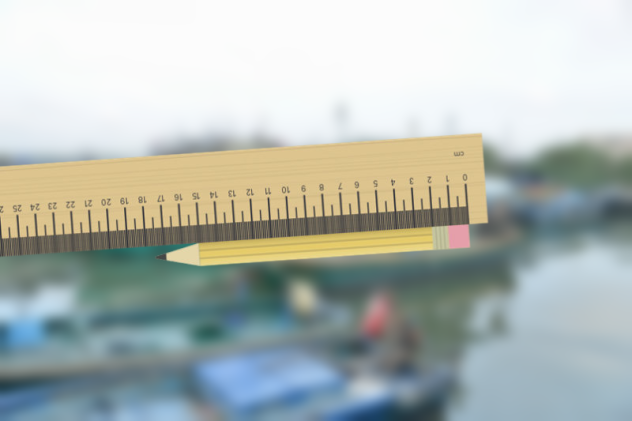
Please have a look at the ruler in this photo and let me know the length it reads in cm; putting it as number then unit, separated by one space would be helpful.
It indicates 17.5 cm
